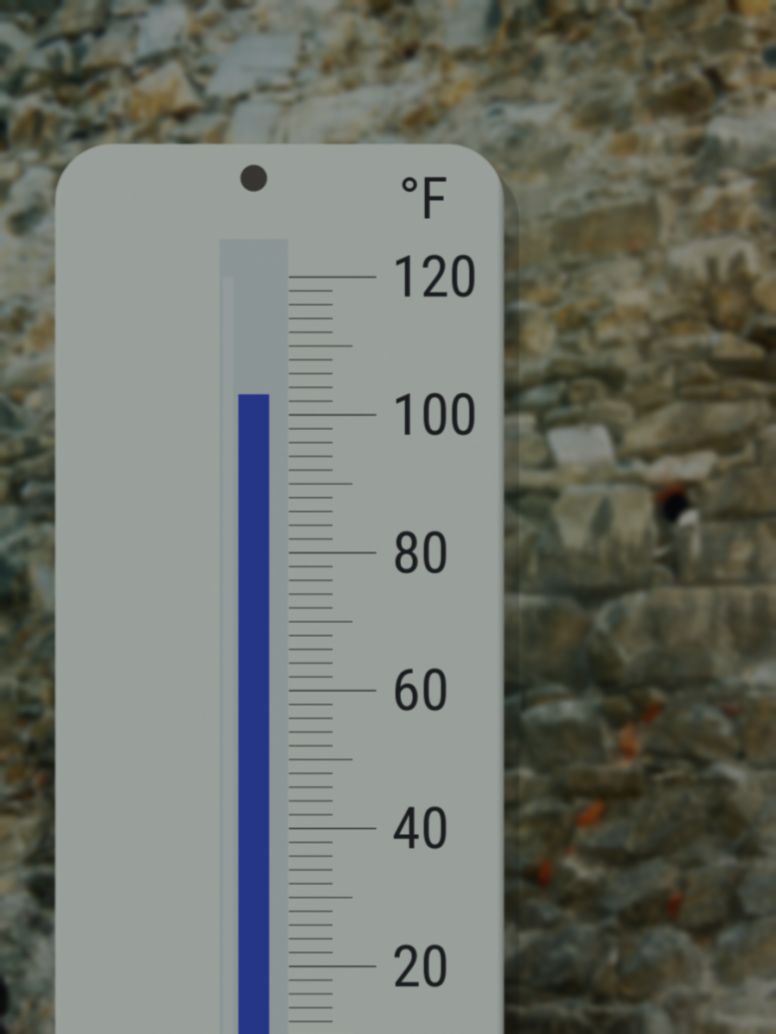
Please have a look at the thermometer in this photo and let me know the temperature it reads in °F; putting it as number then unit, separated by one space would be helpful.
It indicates 103 °F
